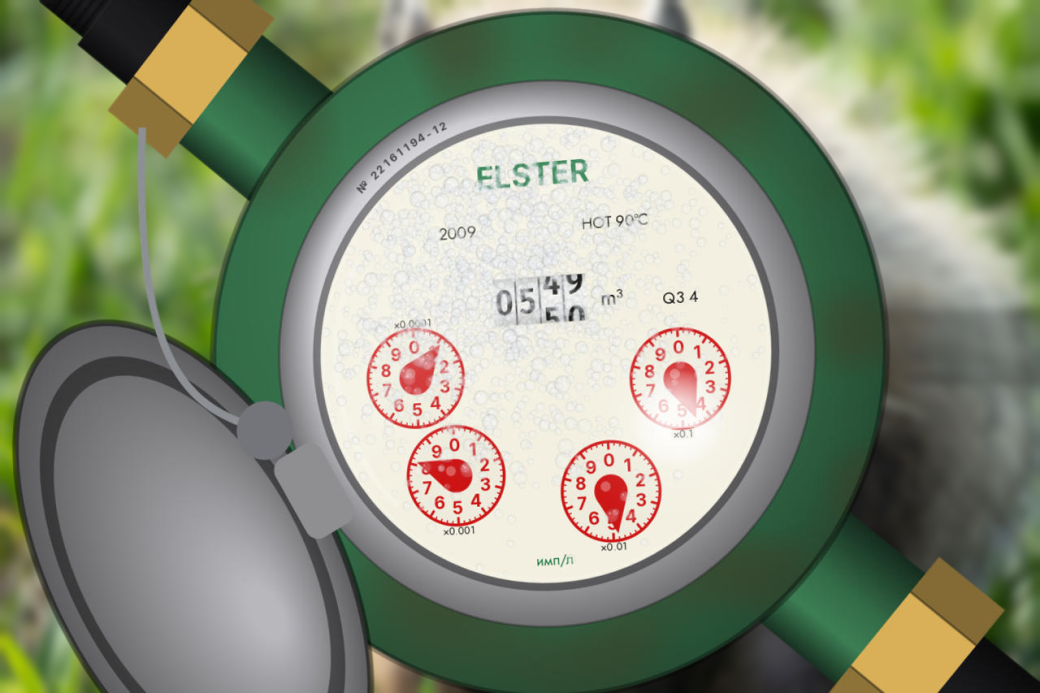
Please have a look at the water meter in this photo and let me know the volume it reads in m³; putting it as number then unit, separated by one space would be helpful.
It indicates 549.4481 m³
